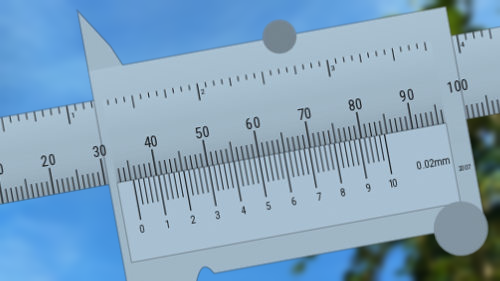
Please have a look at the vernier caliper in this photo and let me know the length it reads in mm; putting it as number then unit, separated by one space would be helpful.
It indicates 35.5 mm
